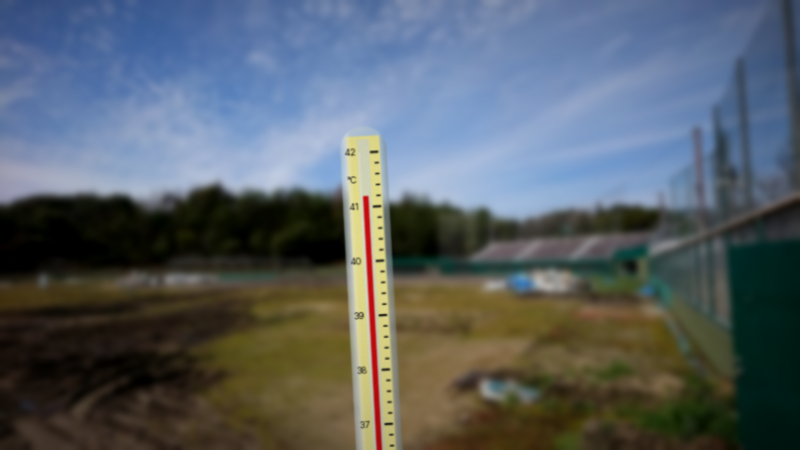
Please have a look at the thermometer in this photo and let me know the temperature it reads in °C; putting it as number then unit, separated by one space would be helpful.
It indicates 41.2 °C
